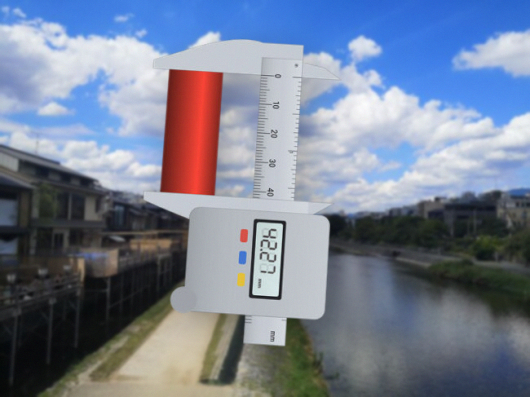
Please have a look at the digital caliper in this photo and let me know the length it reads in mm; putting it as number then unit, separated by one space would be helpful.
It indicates 42.27 mm
